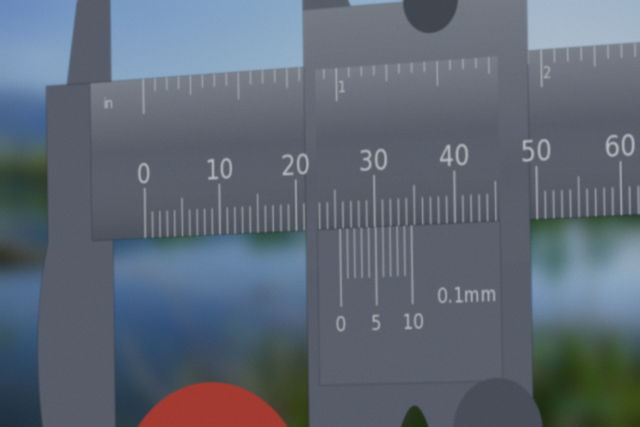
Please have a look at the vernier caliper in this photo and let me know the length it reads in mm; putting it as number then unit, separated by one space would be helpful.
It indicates 25.6 mm
